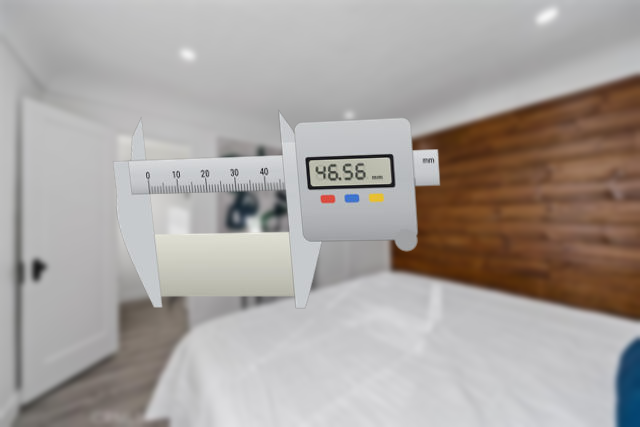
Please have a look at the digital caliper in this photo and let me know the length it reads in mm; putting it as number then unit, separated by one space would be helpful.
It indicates 46.56 mm
